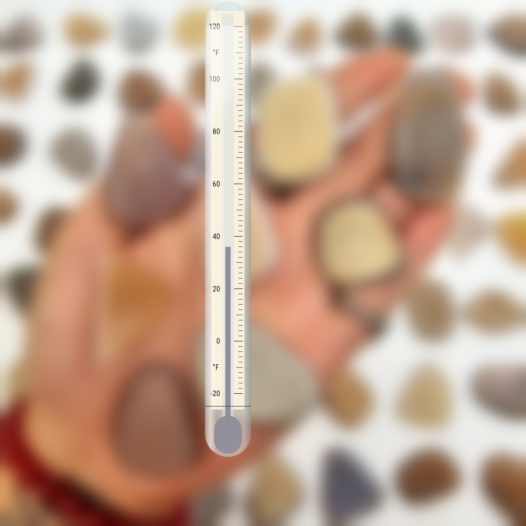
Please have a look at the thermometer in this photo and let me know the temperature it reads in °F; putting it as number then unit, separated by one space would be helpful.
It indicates 36 °F
